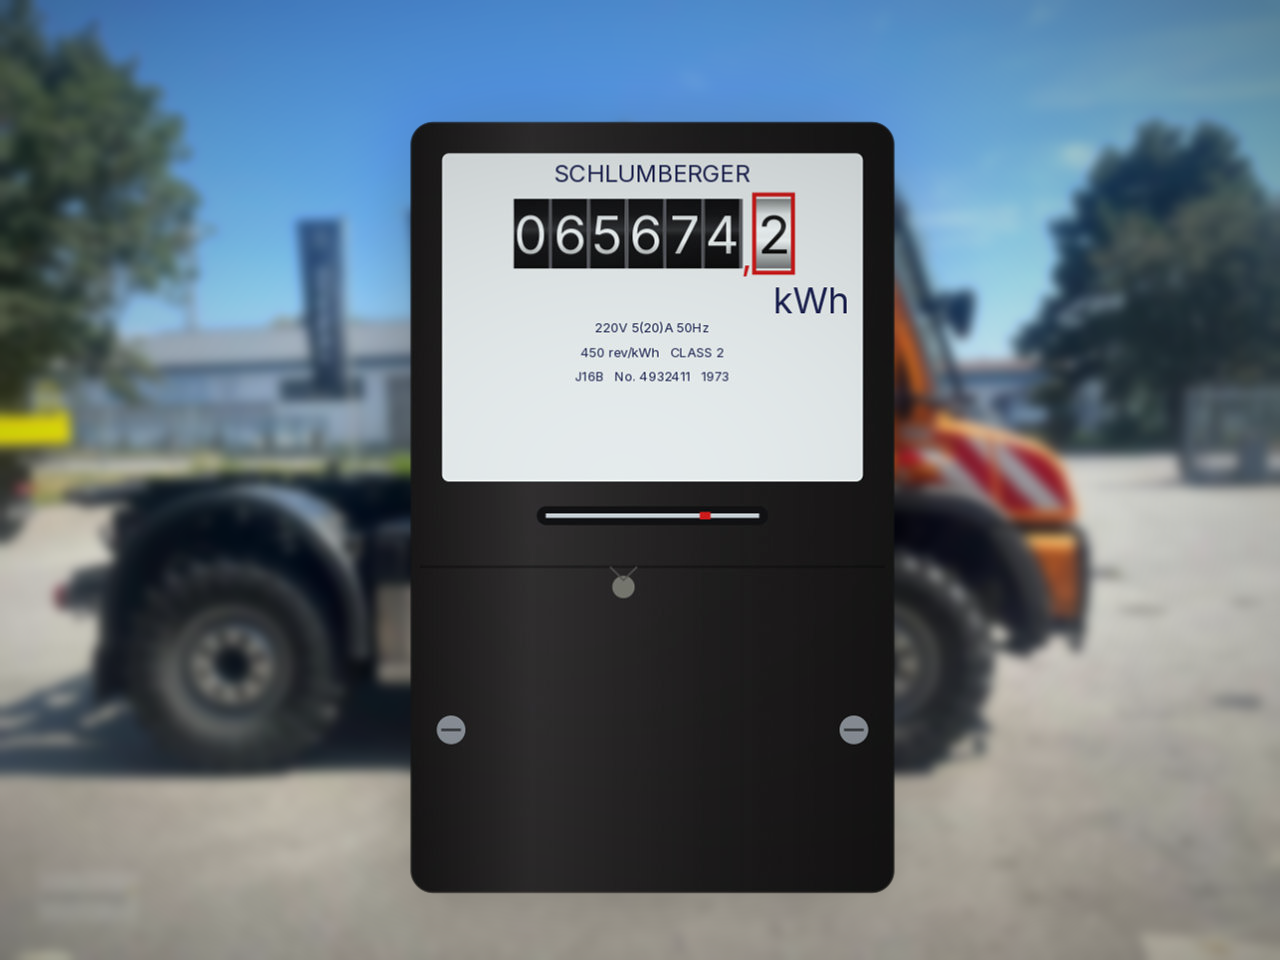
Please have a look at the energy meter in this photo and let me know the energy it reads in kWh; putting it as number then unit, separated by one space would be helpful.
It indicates 65674.2 kWh
